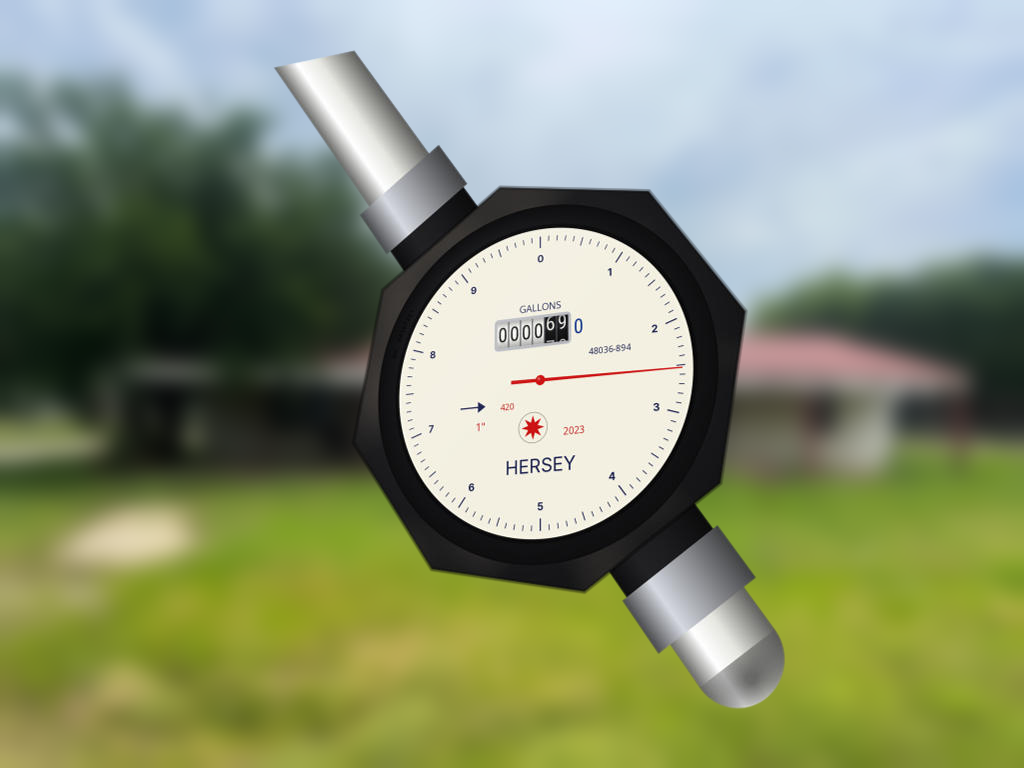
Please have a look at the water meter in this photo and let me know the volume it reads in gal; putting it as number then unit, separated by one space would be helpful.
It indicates 692.5 gal
